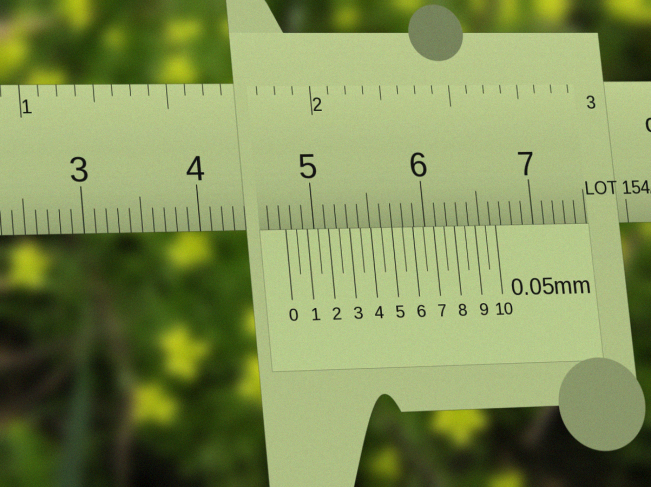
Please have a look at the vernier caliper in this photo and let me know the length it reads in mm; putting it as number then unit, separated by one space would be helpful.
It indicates 47.5 mm
